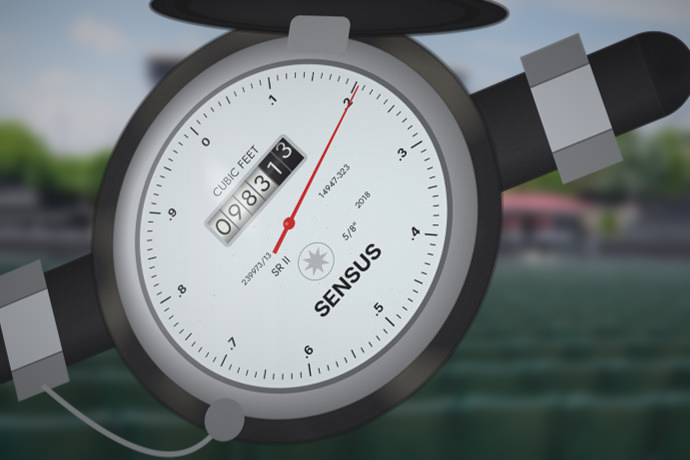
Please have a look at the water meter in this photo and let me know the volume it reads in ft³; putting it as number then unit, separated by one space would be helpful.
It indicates 98313.20 ft³
